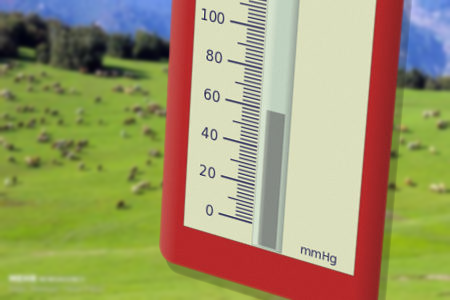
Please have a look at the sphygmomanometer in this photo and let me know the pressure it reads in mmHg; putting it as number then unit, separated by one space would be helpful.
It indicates 60 mmHg
